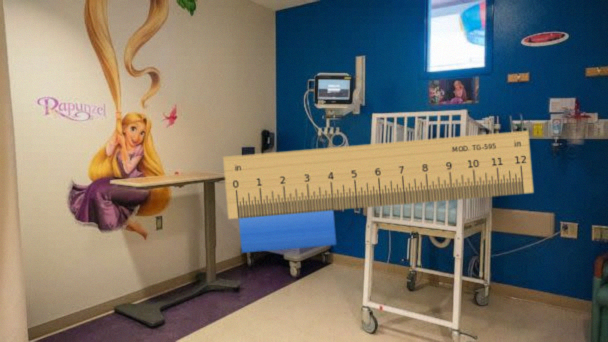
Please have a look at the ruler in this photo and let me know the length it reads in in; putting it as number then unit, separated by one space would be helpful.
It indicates 4 in
